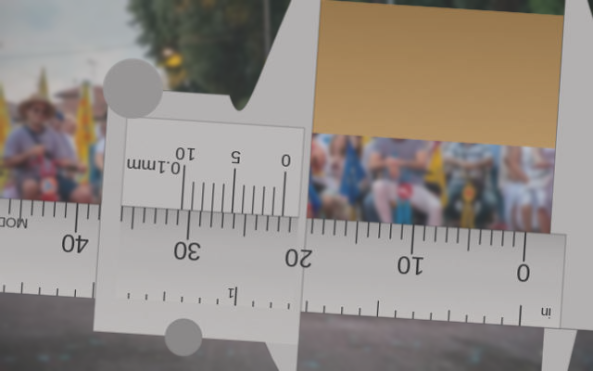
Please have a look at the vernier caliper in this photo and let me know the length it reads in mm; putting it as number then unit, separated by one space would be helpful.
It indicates 21.7 mm
